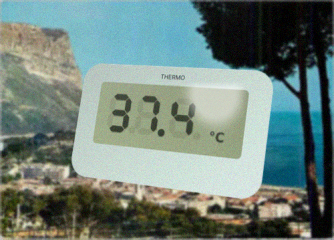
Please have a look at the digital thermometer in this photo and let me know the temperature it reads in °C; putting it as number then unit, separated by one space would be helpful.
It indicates 37.4 °C
